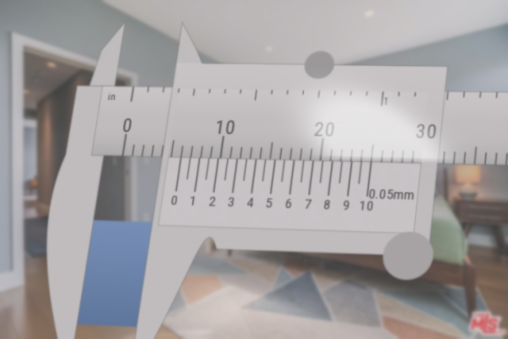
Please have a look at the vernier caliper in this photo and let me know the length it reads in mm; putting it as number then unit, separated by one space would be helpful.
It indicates 6.0 mm
